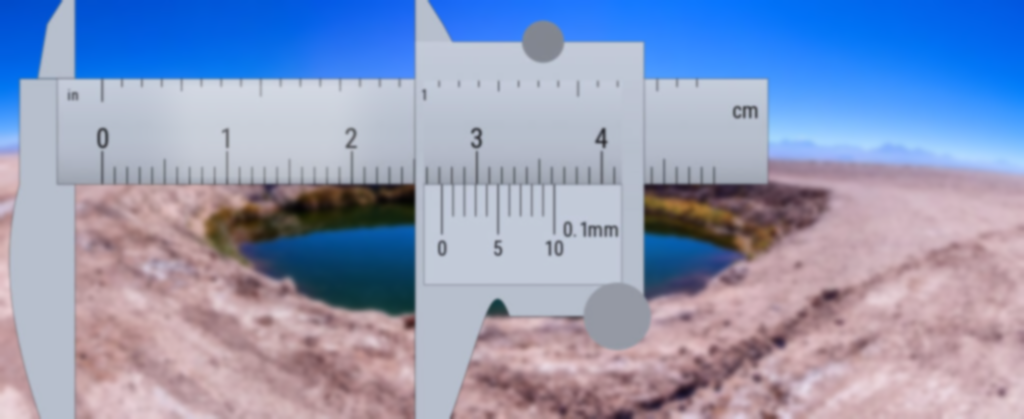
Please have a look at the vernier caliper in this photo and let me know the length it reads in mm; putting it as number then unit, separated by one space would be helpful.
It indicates 27.2 mm
